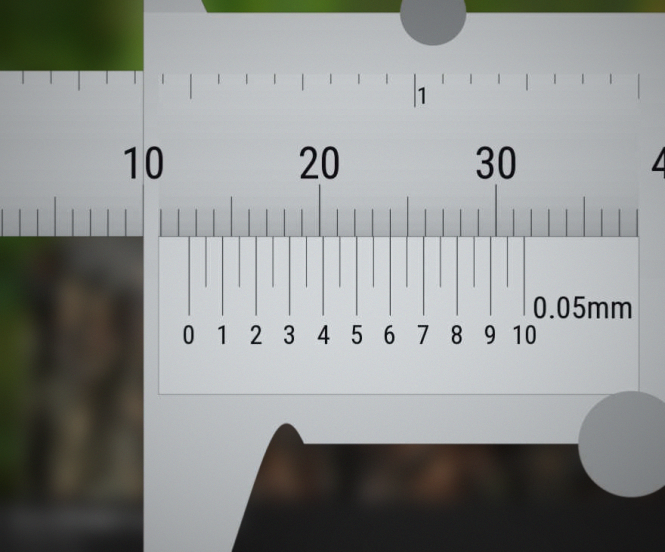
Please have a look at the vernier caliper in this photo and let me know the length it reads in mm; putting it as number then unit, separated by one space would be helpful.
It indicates 12.6 mm
